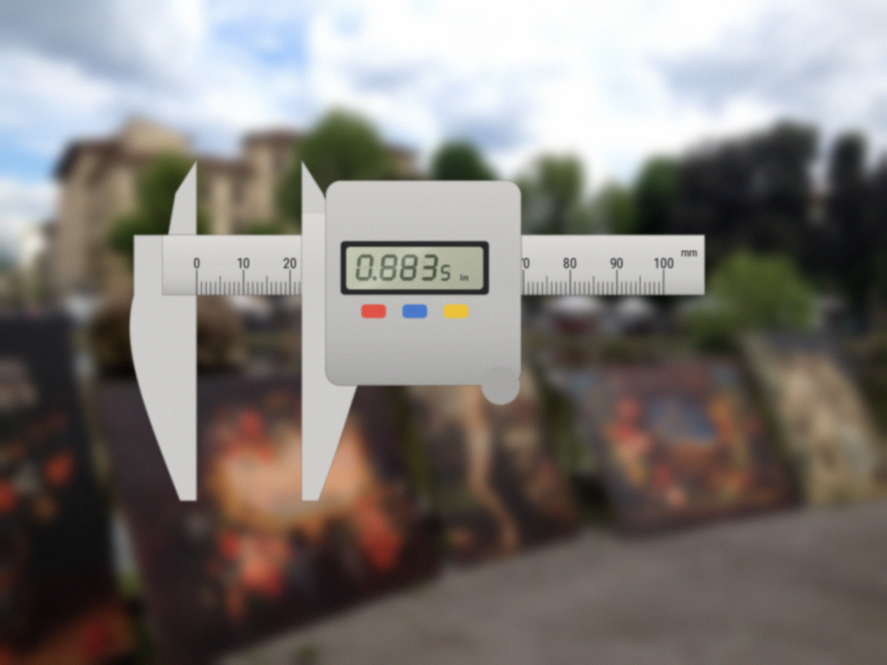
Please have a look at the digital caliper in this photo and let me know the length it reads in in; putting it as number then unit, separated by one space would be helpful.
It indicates 0.8835 in
